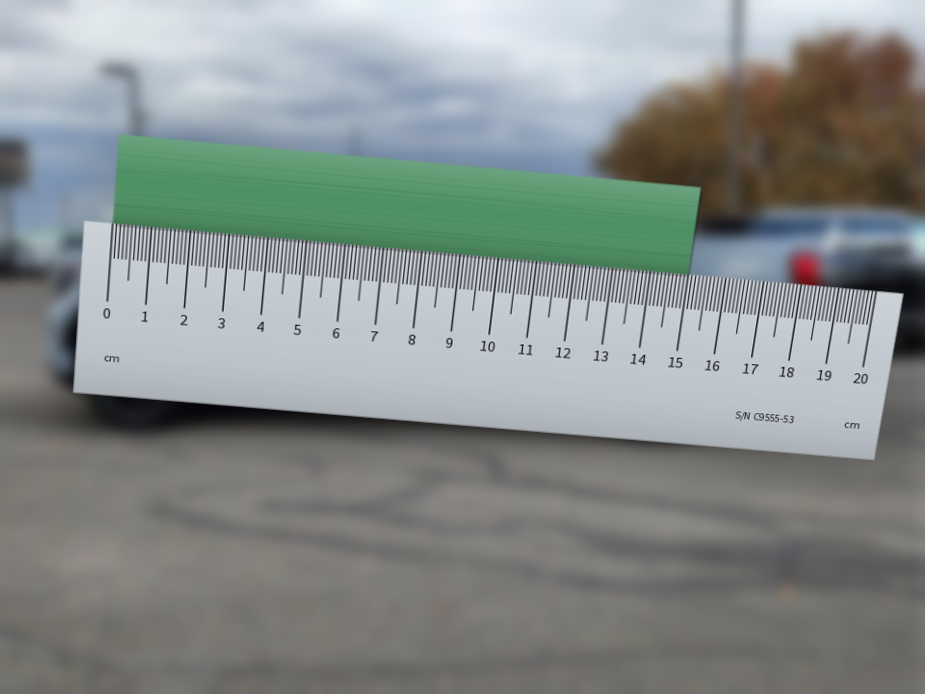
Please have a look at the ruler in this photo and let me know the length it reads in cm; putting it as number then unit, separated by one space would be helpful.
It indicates 15 cm
